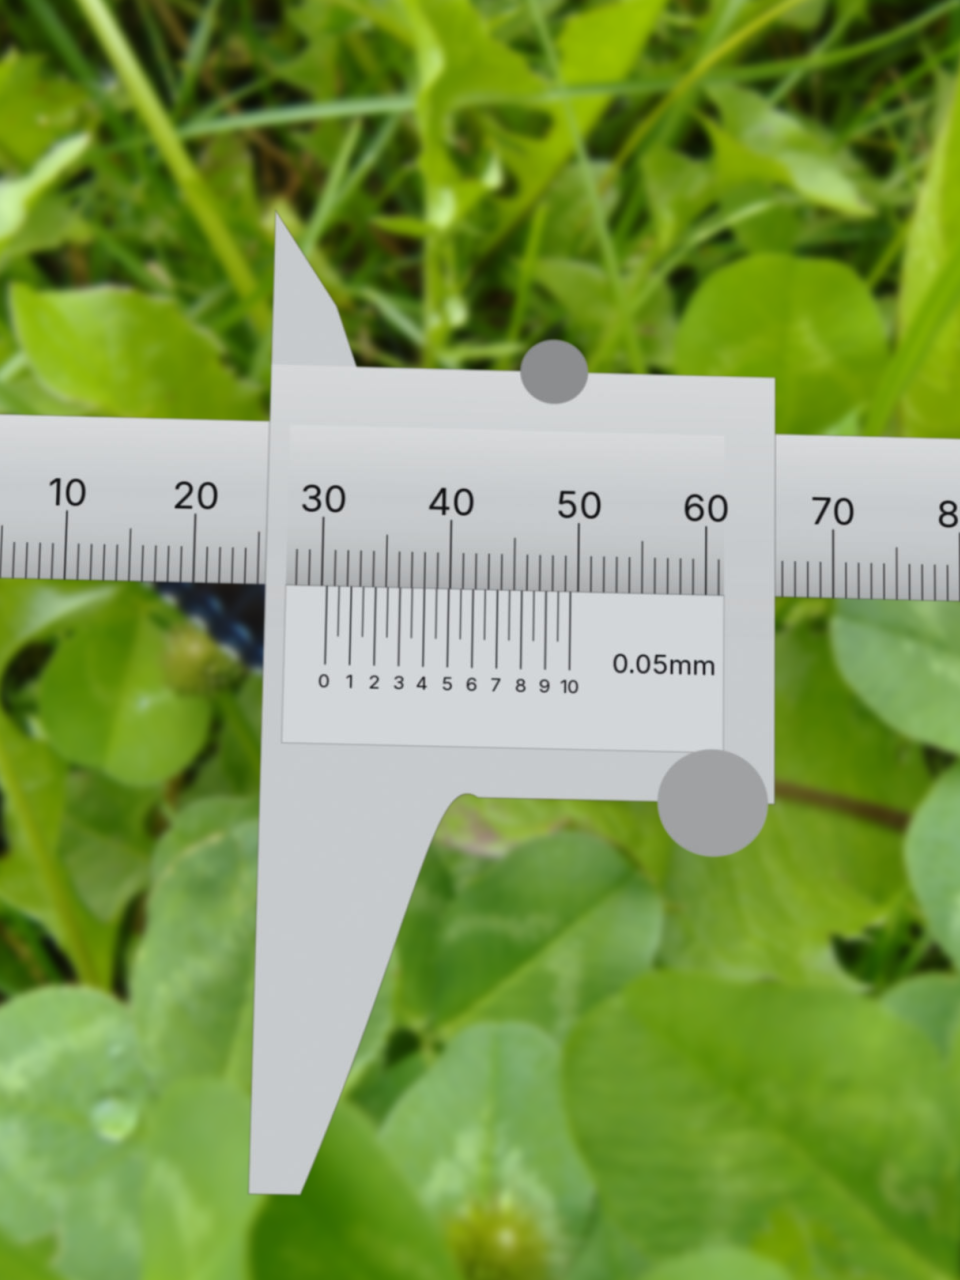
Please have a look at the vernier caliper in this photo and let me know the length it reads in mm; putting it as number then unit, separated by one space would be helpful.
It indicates 30.4 mm
